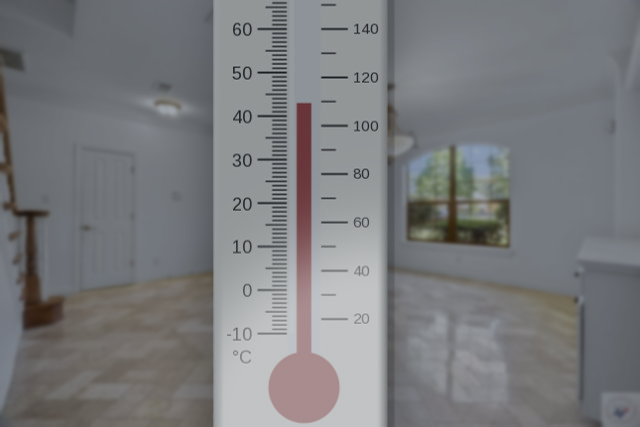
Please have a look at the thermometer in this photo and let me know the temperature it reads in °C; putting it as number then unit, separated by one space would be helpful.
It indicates 43 °C
